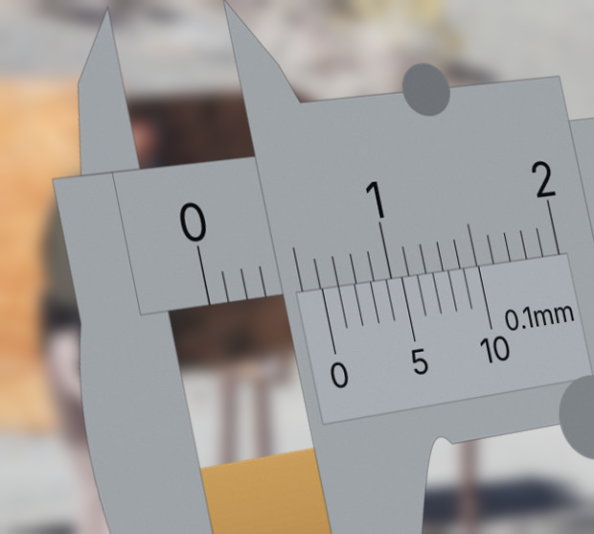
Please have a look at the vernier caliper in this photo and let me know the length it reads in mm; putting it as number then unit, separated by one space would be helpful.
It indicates 6.1 mm
